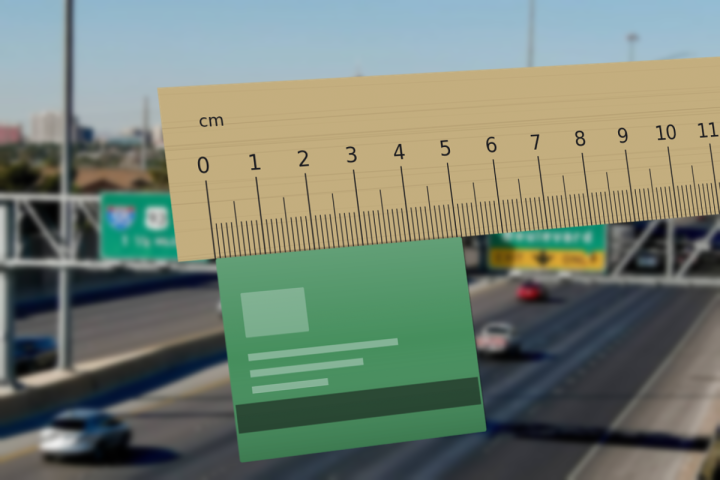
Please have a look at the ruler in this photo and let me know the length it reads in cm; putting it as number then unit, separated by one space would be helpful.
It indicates 5.1 cm
